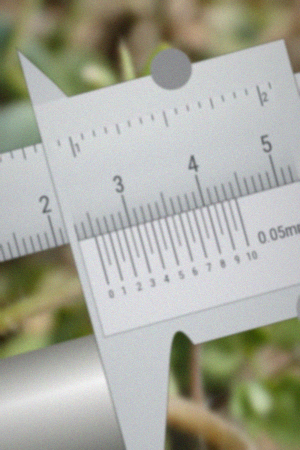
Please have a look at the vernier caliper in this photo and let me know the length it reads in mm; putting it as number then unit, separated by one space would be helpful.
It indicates 25.2 mm
